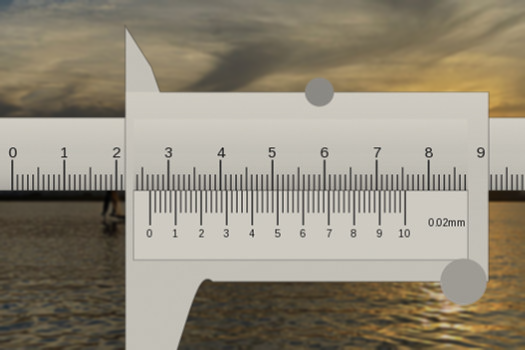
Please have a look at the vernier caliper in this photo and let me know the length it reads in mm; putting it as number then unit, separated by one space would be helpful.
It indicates 26.5 mm
